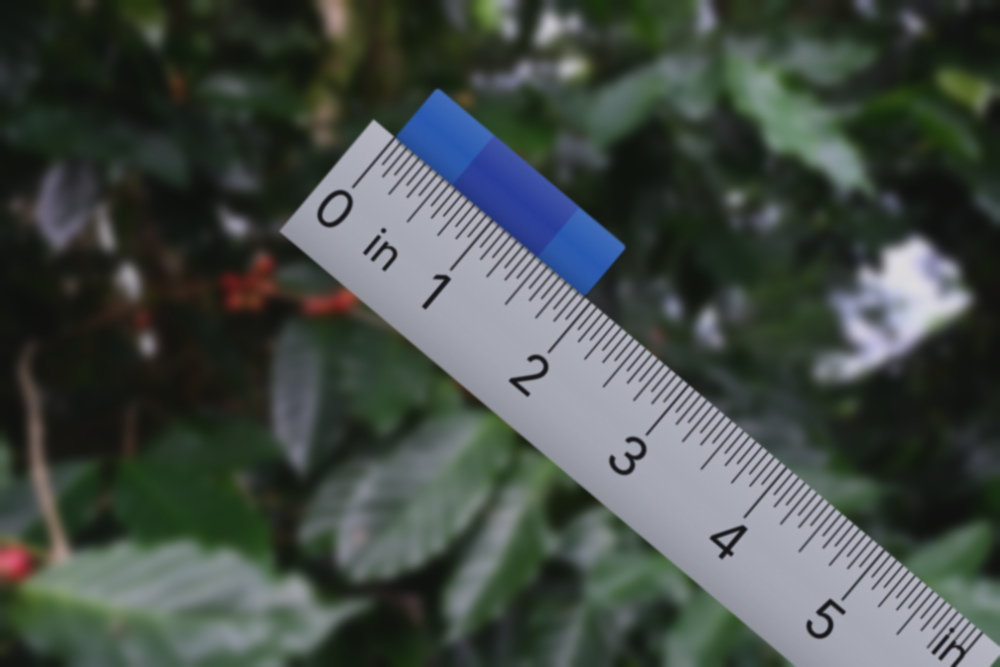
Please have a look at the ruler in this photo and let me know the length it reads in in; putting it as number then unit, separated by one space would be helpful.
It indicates 1.9375 in
